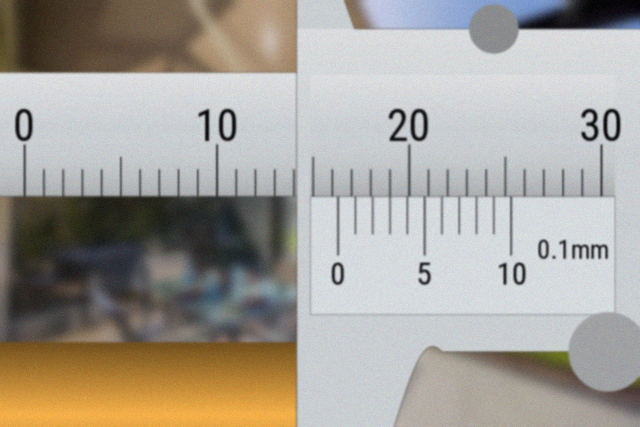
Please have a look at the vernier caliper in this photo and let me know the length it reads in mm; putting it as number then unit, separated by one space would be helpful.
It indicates 16.3 mm
